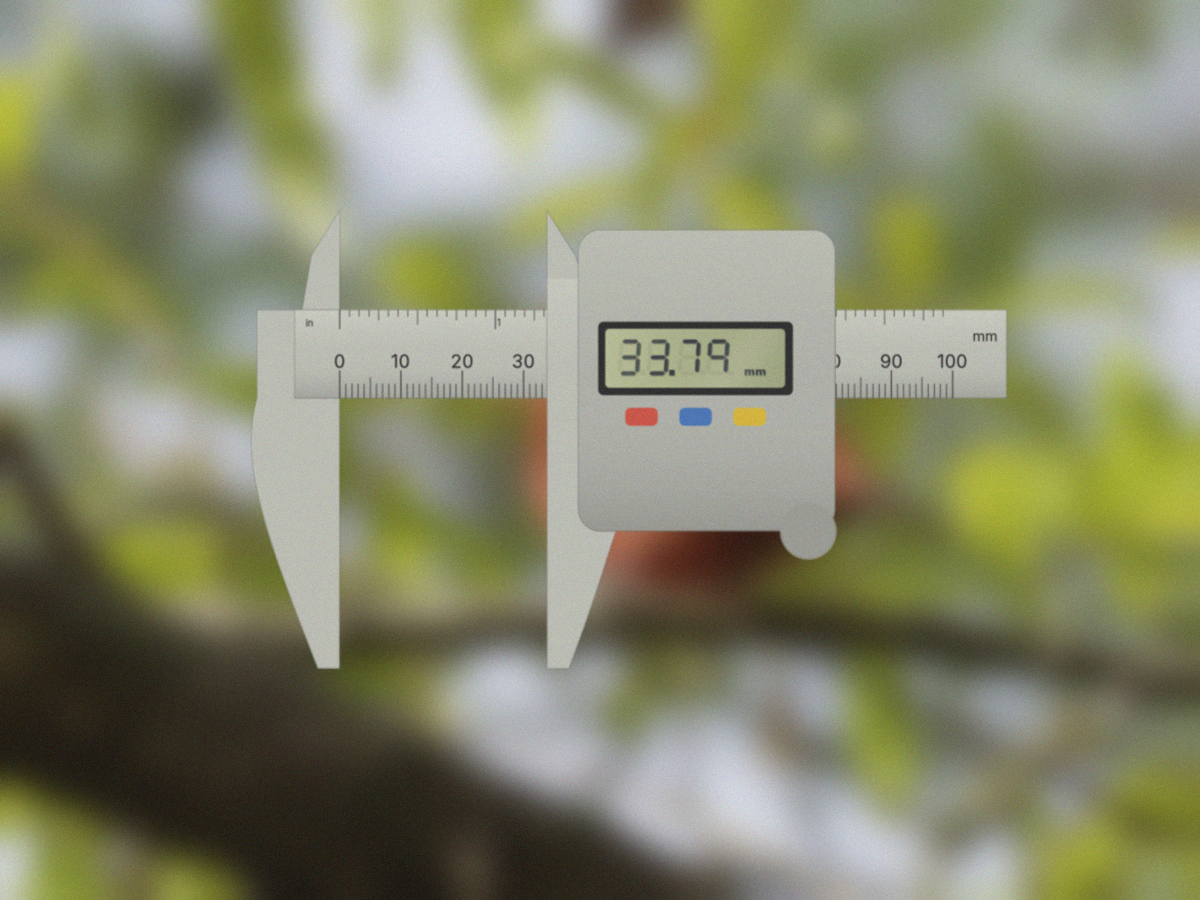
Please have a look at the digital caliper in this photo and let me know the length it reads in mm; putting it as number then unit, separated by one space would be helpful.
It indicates 33.79 mm
